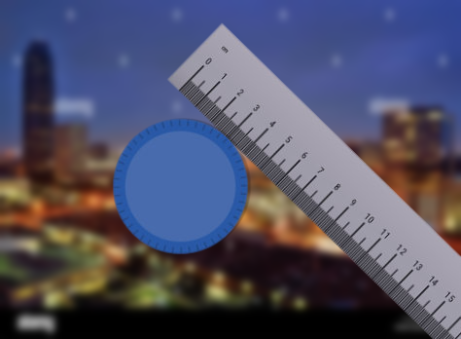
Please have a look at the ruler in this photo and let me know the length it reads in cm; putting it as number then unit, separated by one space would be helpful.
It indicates 6 cm
